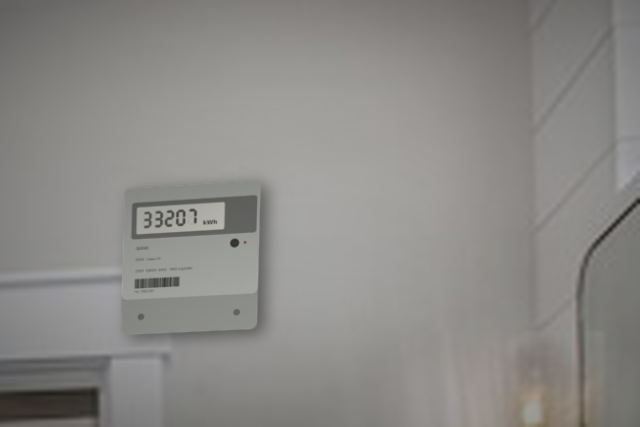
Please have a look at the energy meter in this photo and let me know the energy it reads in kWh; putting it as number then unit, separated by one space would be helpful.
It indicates 33207 kWh
